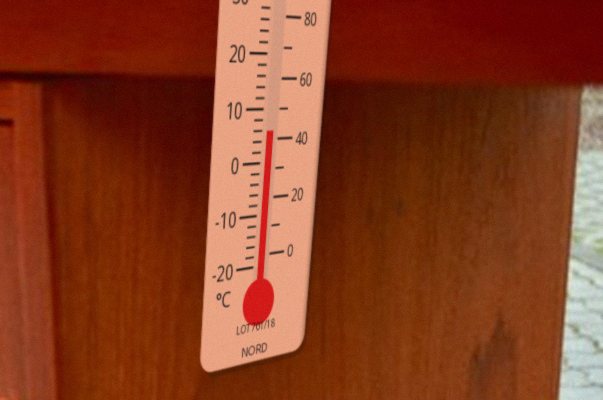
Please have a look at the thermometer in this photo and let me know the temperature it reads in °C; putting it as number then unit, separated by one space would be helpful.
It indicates 6 °C
